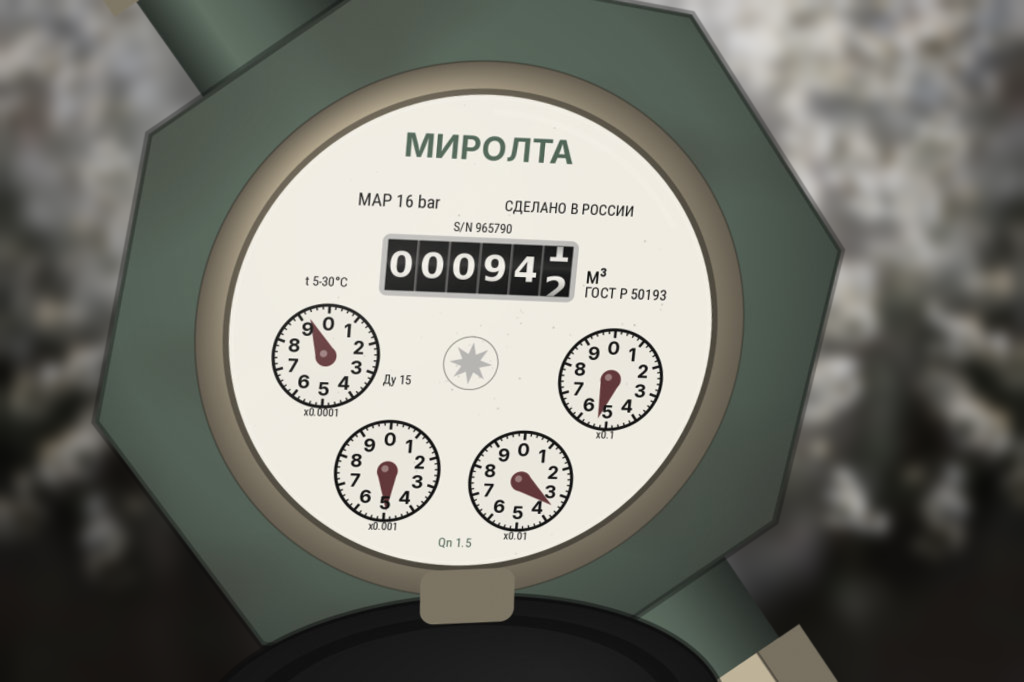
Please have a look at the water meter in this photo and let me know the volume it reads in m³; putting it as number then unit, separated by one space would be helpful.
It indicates 941.5349 m³
